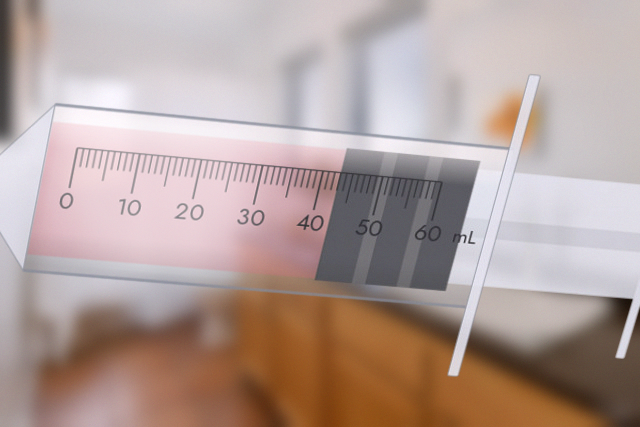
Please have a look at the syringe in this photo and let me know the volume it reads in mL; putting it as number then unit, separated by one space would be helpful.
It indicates 43 mL
